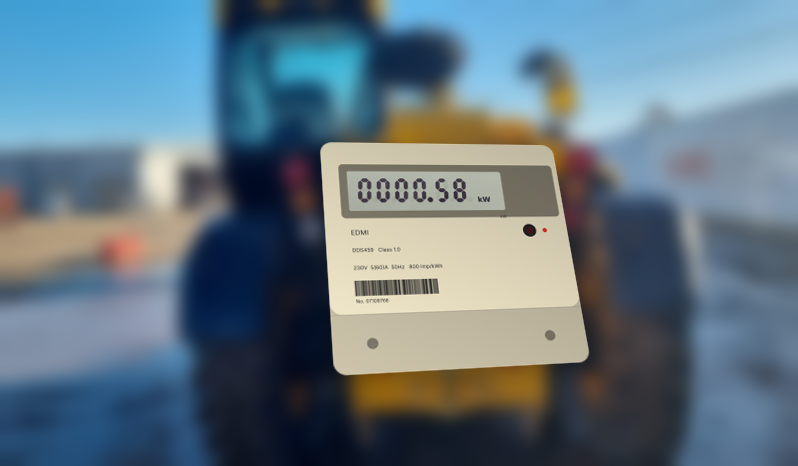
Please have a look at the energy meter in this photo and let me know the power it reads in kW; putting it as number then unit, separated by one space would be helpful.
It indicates 0.58 kW
